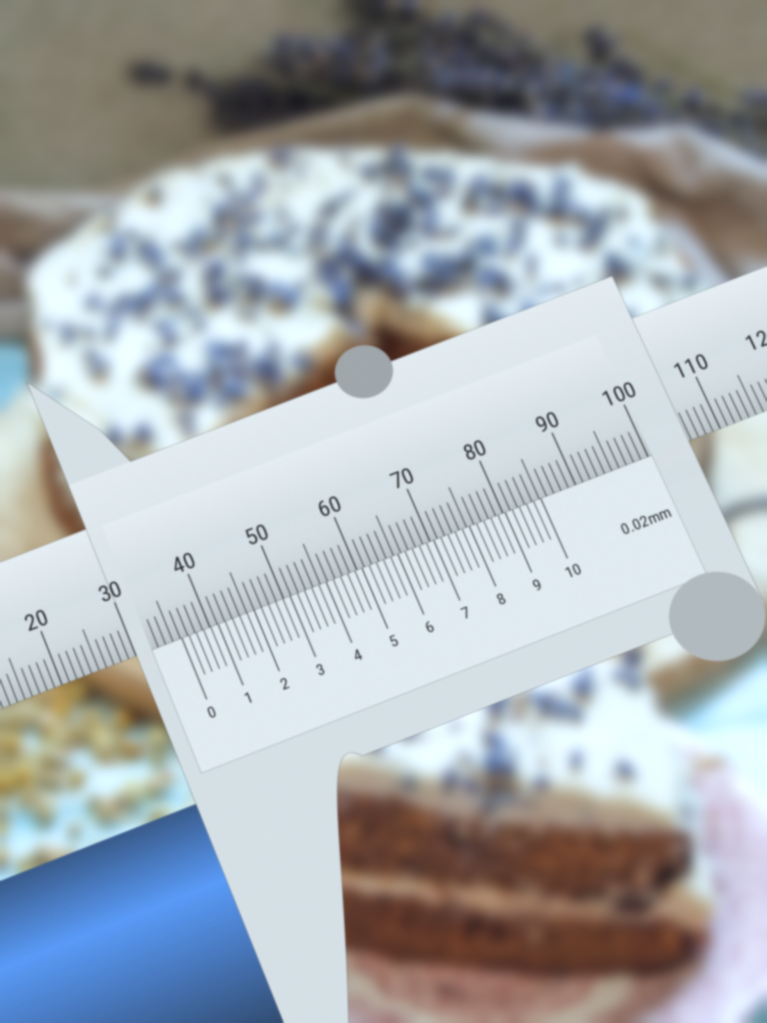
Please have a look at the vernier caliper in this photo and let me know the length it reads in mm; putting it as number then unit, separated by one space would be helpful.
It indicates 36.2 mm
